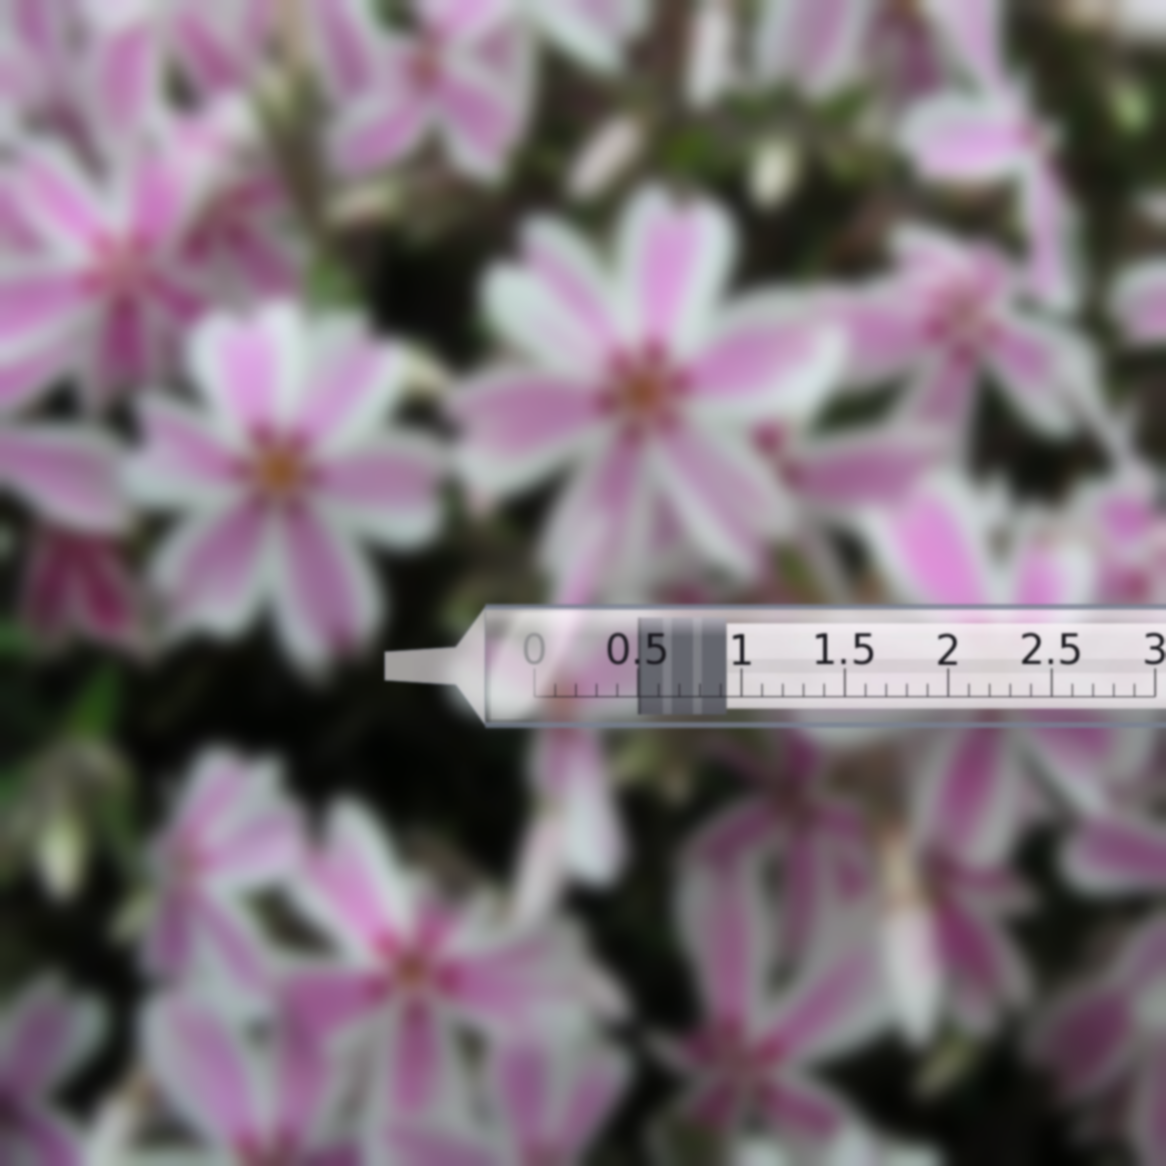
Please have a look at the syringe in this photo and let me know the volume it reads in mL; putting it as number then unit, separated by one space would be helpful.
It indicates 0.5 mL
